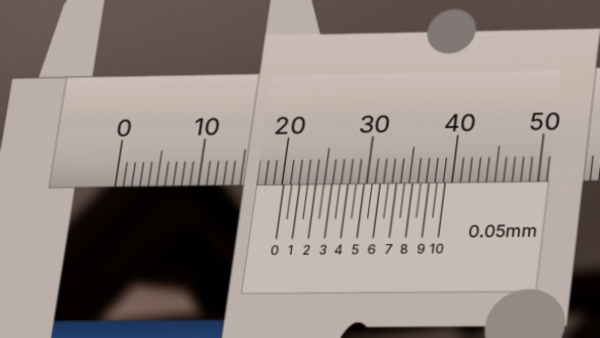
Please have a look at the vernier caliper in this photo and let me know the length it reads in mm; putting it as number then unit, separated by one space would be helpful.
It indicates 20.2 mm
